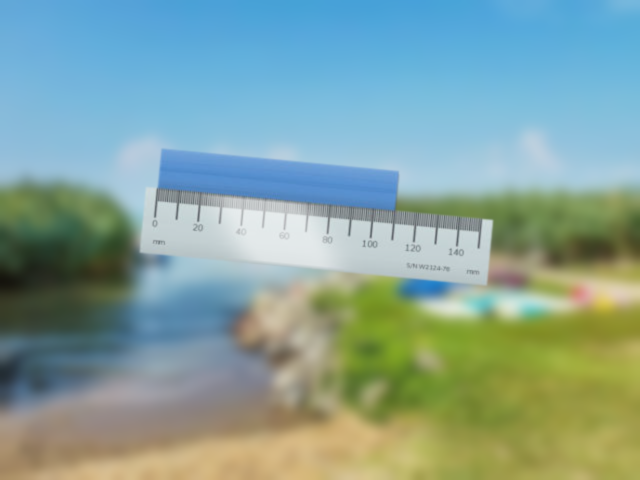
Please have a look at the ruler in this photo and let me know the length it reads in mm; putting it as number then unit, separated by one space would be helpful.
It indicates 110 mm
